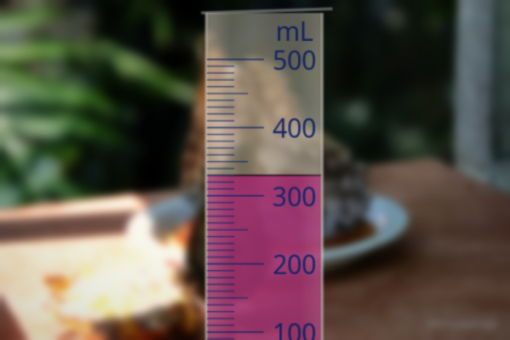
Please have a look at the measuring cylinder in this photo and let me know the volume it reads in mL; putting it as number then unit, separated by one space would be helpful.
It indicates 330 mL
